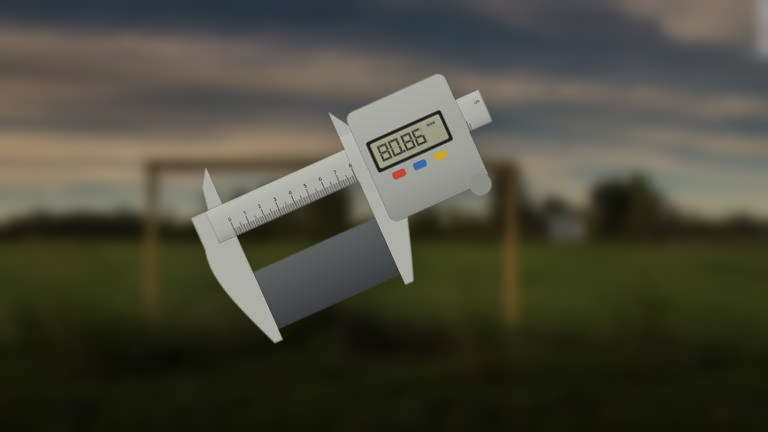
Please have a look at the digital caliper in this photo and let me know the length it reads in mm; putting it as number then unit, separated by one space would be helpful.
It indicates 80.86 mm
